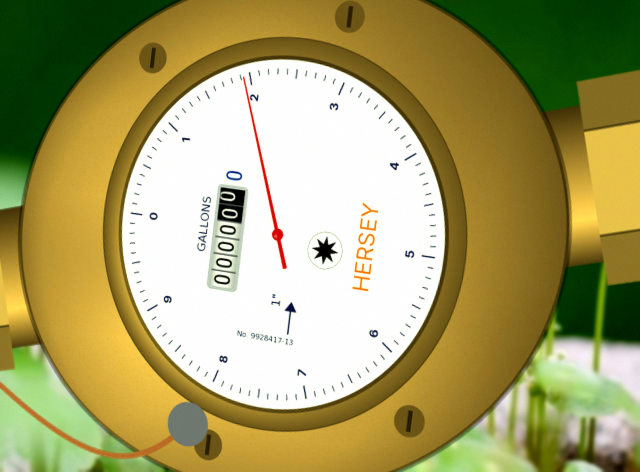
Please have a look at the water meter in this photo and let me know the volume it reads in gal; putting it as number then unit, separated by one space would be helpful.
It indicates 1.9 gal
